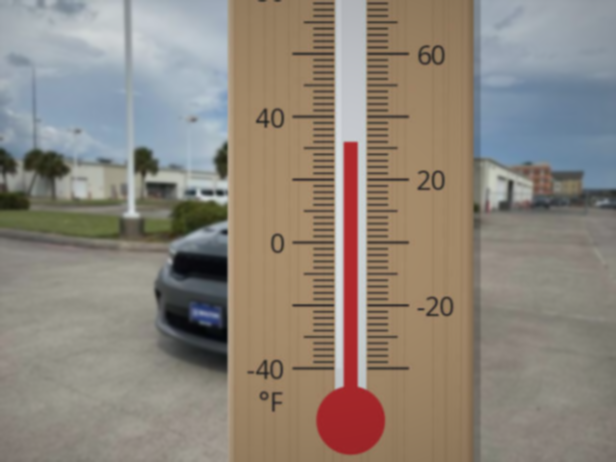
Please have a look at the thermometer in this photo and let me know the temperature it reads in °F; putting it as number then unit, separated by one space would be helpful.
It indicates 32 °F
